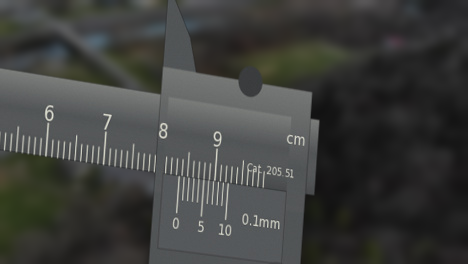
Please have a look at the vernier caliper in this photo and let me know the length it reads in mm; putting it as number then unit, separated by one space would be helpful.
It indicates 83.5 mm
